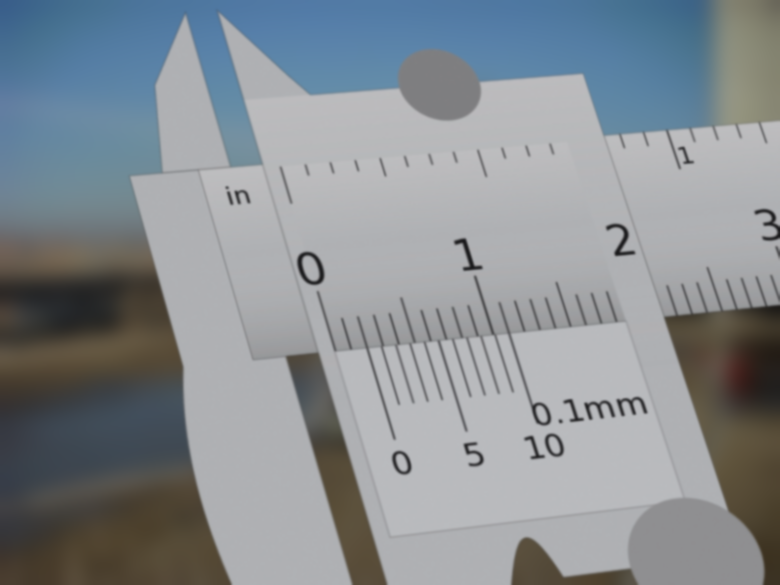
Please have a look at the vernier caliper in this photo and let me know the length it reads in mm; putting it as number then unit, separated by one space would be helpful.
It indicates 2.0 mm
